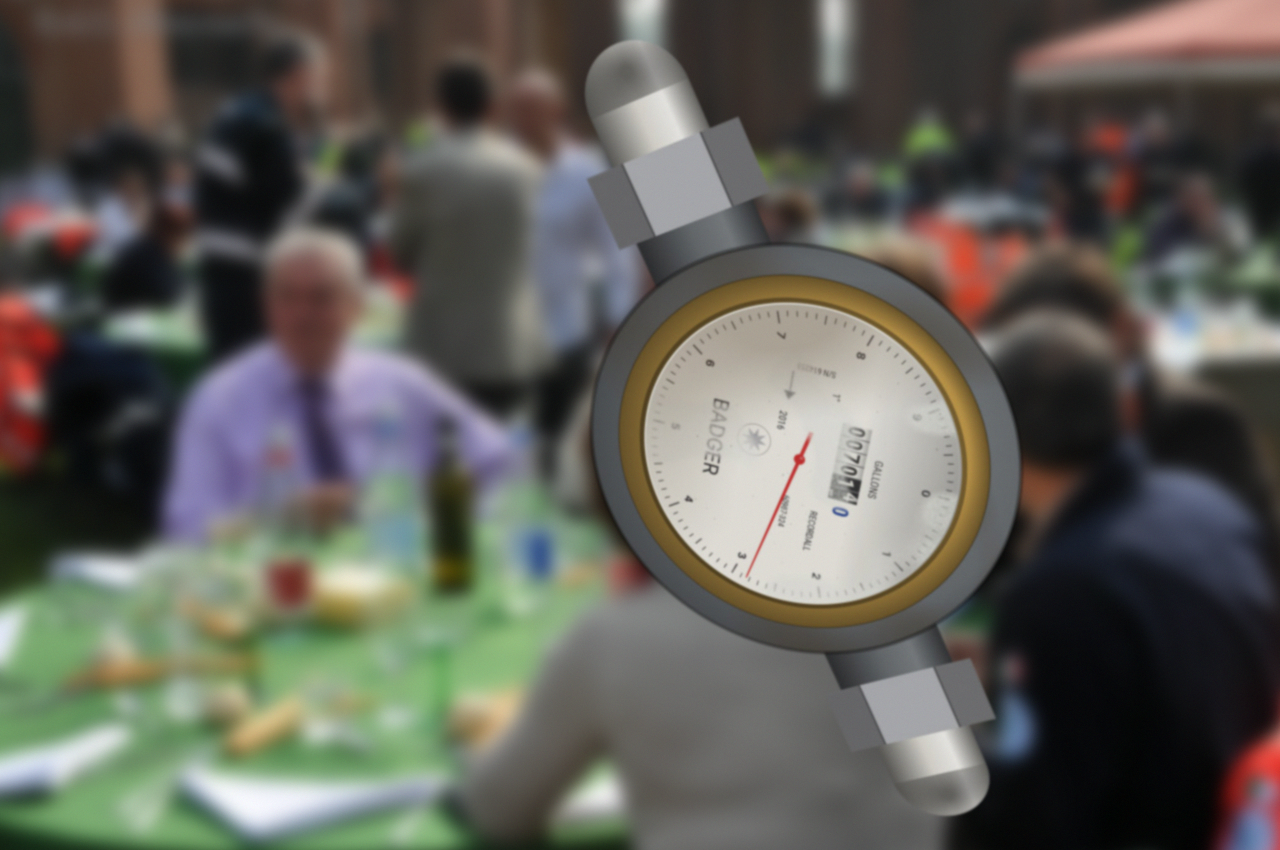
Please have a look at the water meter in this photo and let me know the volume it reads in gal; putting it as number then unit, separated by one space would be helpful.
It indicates 70142.8 gal
